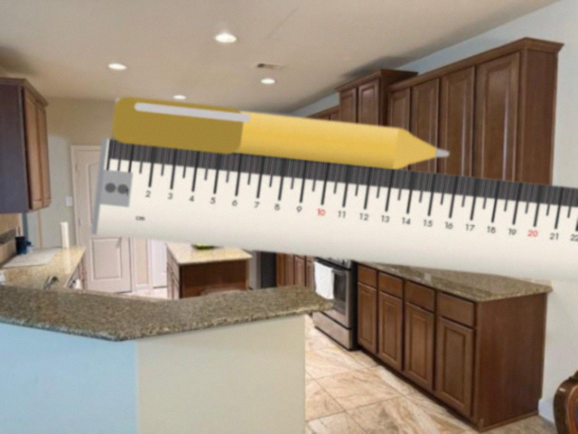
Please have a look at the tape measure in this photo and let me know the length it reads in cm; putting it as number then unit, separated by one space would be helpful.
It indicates 15.5 cm
